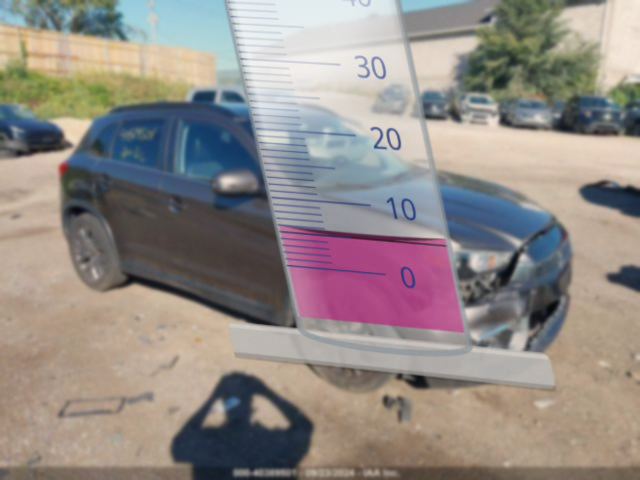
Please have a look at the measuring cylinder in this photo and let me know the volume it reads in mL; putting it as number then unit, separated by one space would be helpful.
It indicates 5 mL
